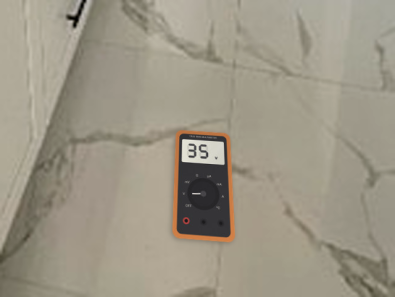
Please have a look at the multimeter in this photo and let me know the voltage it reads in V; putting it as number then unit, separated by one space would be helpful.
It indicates 35 V
